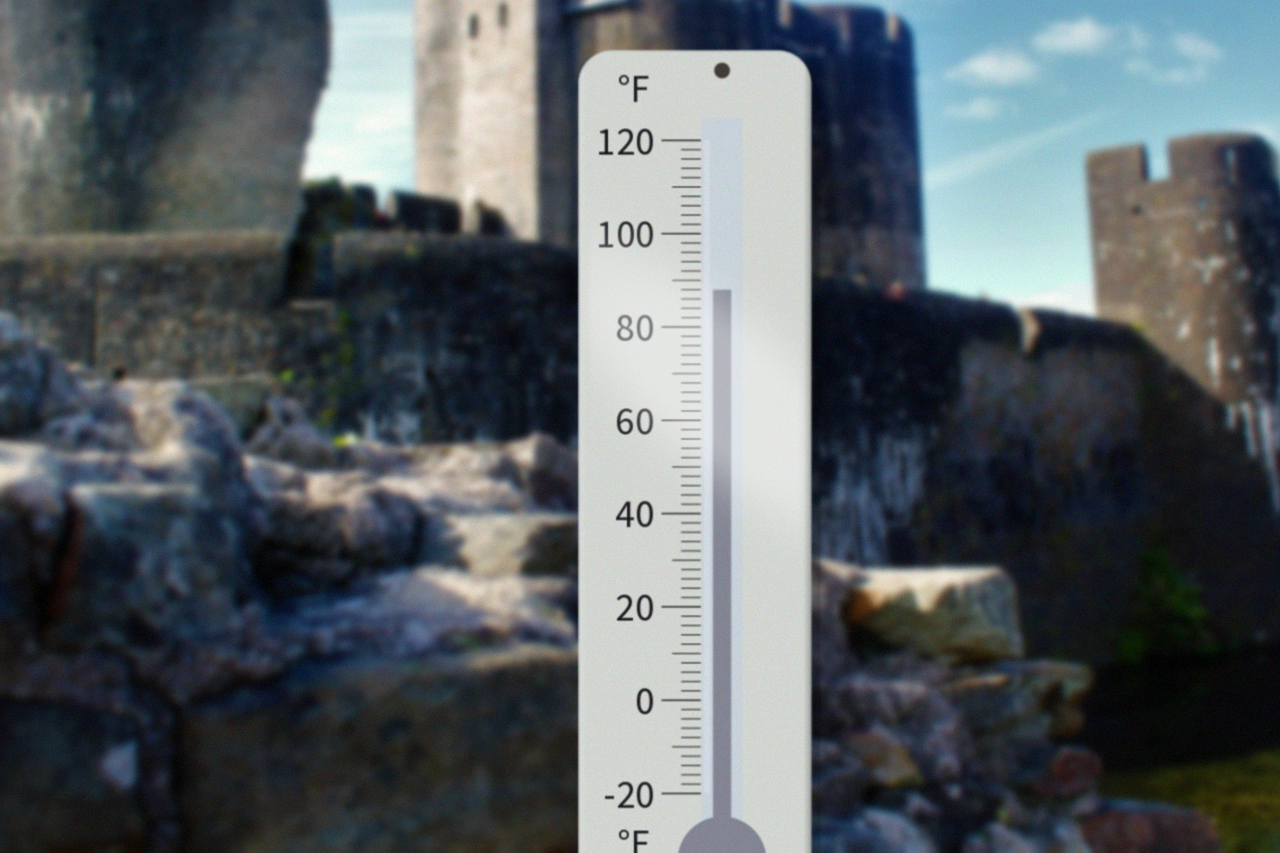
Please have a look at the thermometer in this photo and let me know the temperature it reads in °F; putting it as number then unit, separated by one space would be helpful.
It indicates 88 °F
